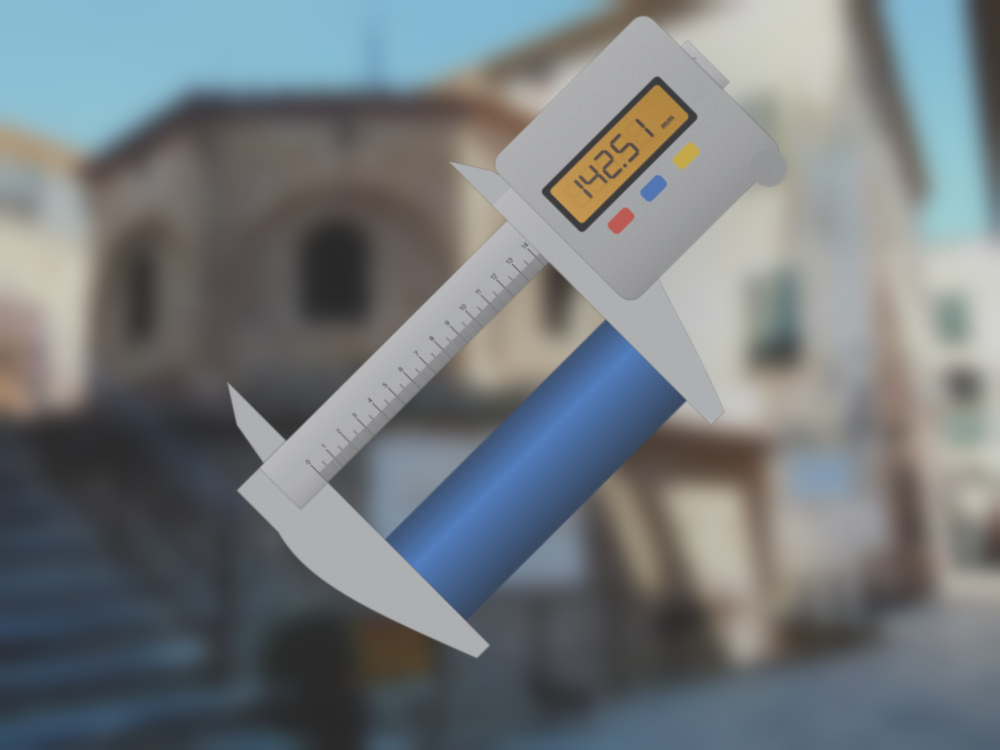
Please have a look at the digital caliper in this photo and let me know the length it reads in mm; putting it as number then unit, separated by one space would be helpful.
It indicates 142.51 mm
